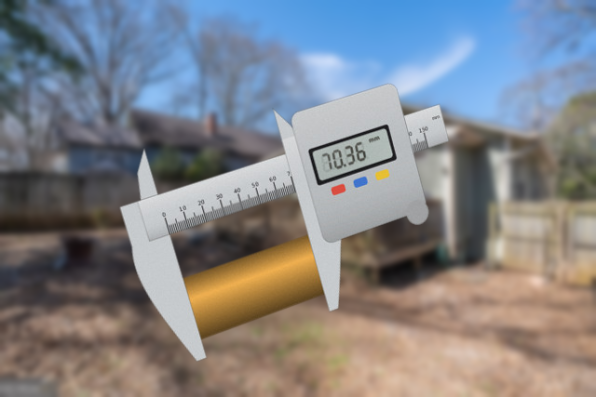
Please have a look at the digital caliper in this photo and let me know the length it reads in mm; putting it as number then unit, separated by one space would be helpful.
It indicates 70.36 mm
